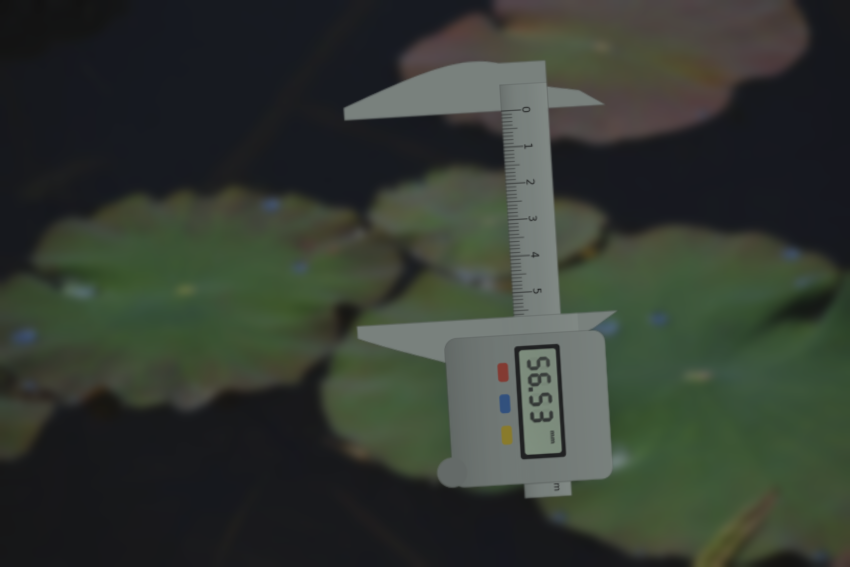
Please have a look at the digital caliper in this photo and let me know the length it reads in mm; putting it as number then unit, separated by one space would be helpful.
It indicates 56.53 mm
